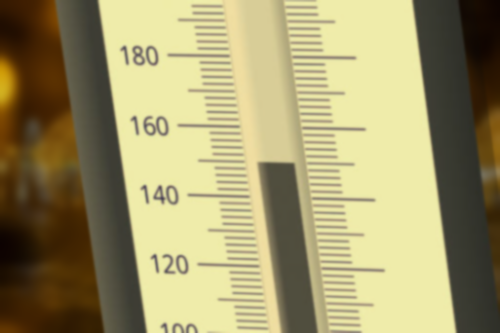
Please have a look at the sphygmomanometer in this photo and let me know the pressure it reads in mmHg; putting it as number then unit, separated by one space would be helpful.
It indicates 150 mmHg
